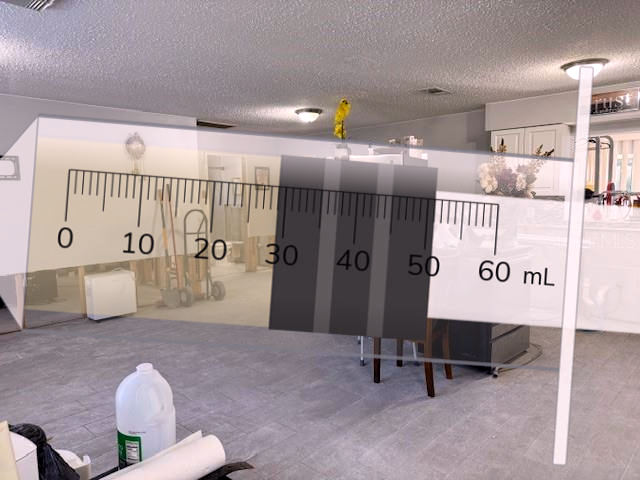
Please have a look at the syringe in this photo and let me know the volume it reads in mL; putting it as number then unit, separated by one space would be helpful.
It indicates 29 mL
